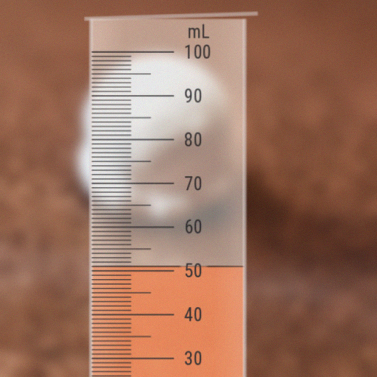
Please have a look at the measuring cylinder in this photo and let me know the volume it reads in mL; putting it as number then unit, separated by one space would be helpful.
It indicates 51 mL
